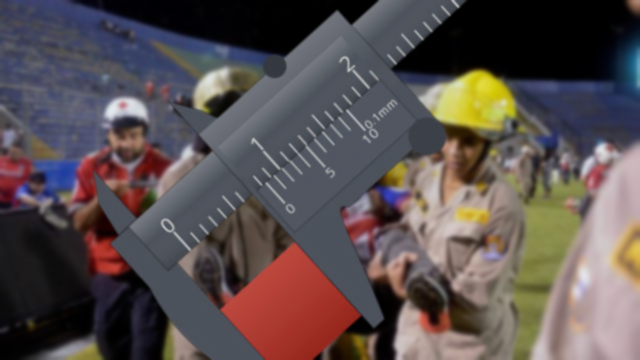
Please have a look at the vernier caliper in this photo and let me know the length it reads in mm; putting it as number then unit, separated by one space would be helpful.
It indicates 8.4 mm
